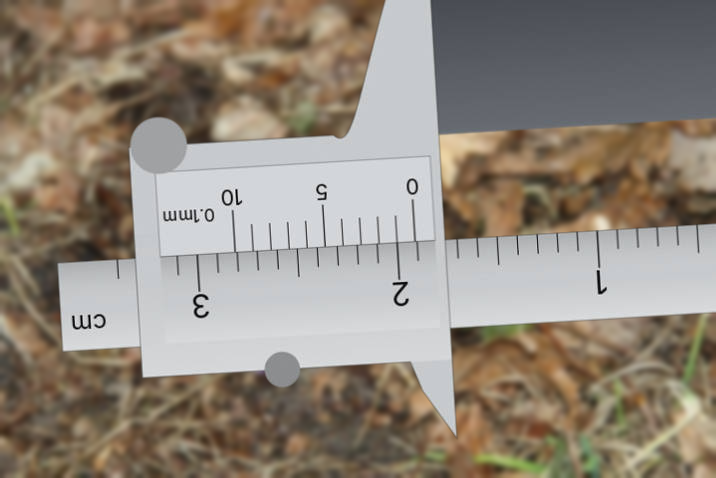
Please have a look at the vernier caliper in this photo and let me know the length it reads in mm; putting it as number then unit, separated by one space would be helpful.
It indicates 19.1 mm
